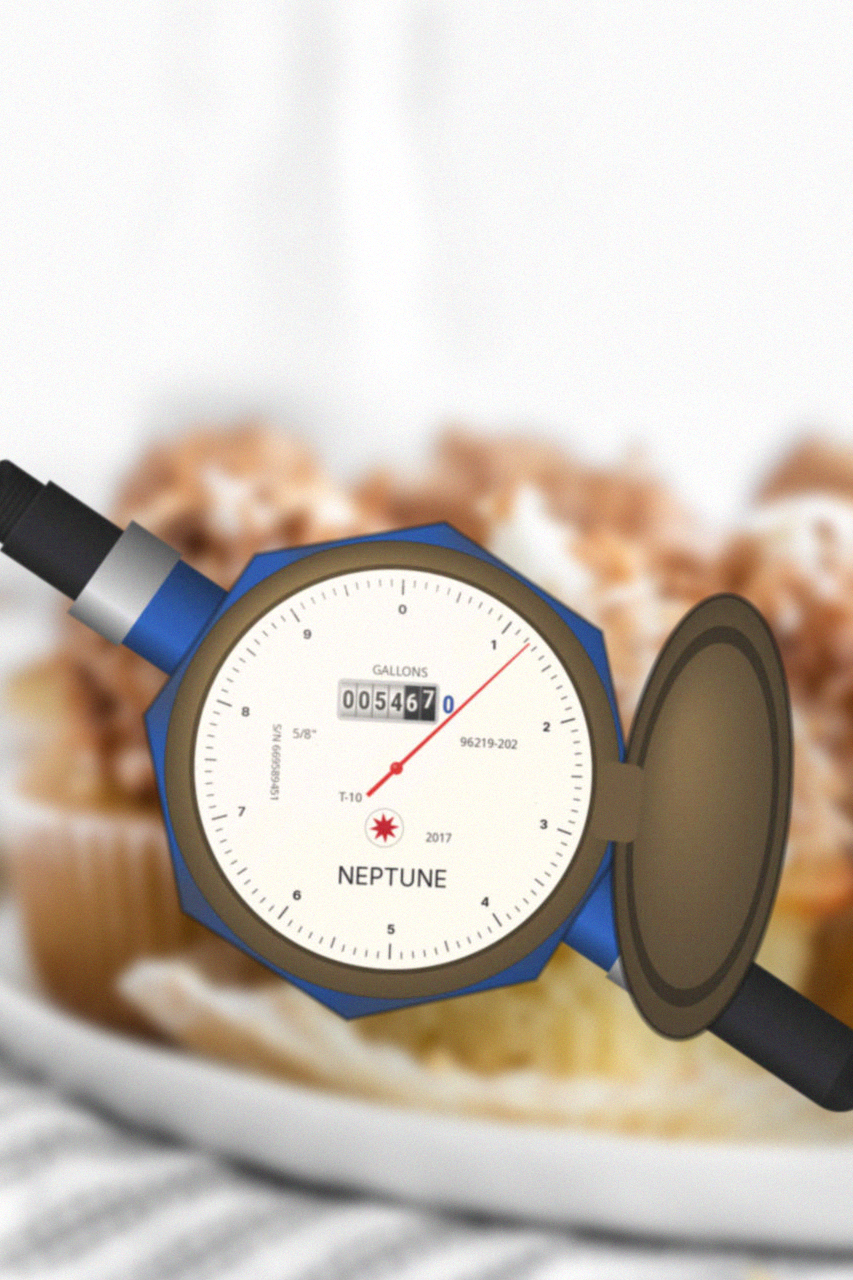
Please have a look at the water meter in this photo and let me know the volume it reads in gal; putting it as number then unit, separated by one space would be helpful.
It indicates 54671.2 gal
